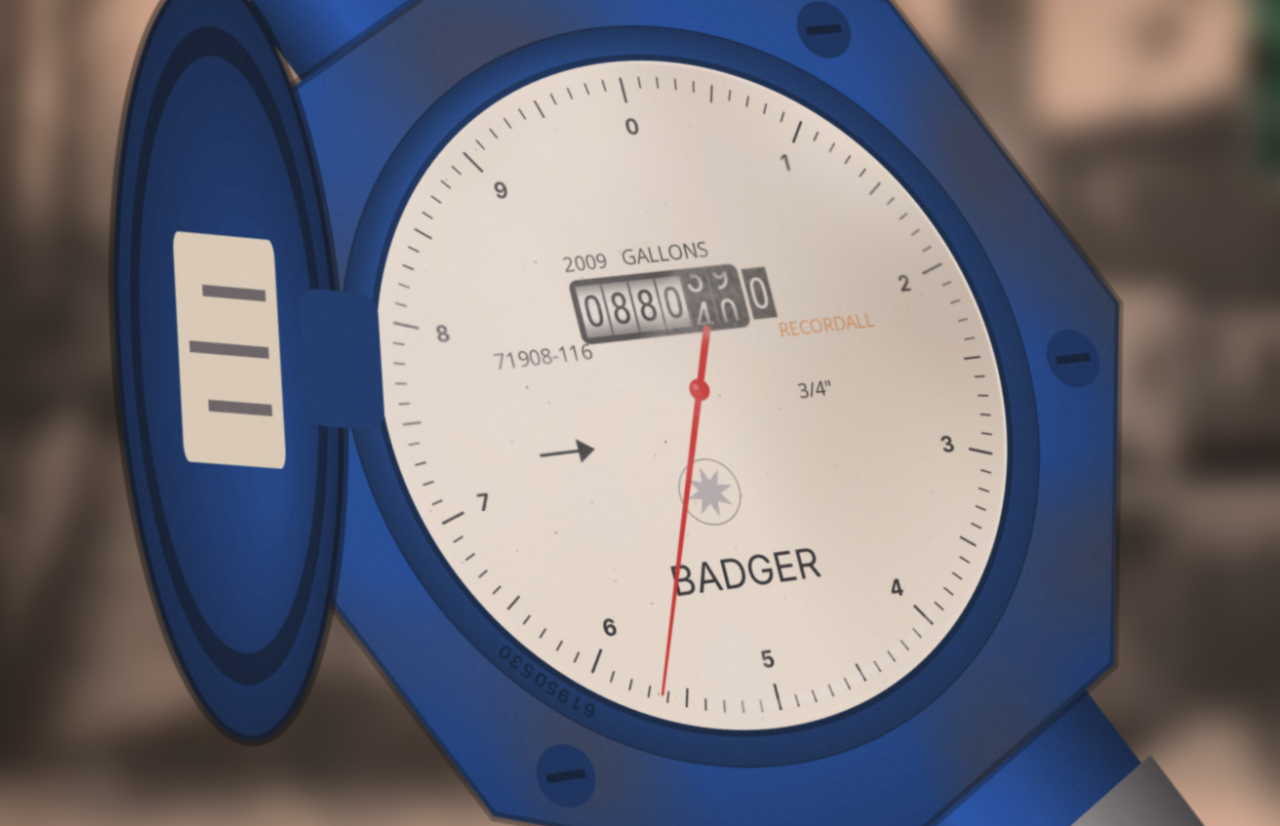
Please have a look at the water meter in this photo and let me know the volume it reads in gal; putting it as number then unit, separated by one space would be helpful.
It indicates 880395.6 gal
